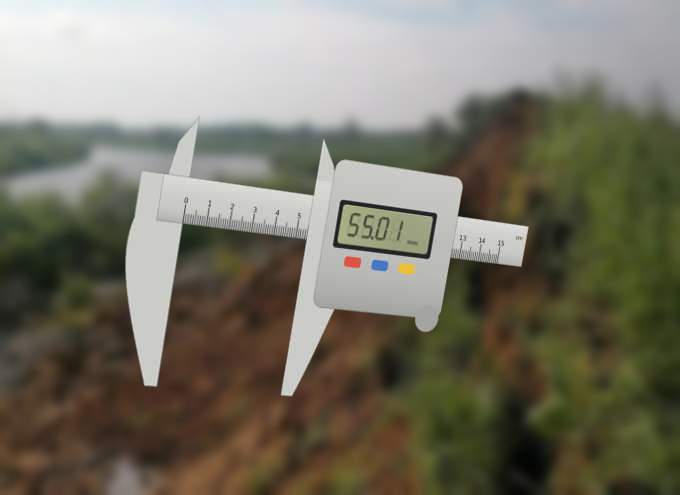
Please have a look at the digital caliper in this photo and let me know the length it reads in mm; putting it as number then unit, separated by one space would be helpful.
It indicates 55.01 mm
